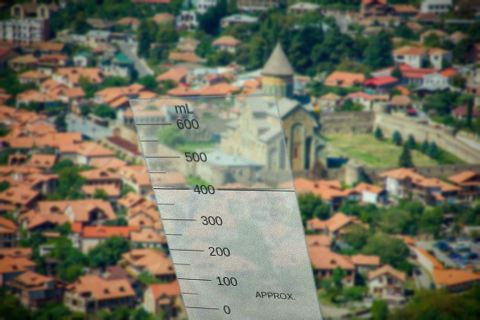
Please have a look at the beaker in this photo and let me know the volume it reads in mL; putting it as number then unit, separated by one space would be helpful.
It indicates 400 mL
